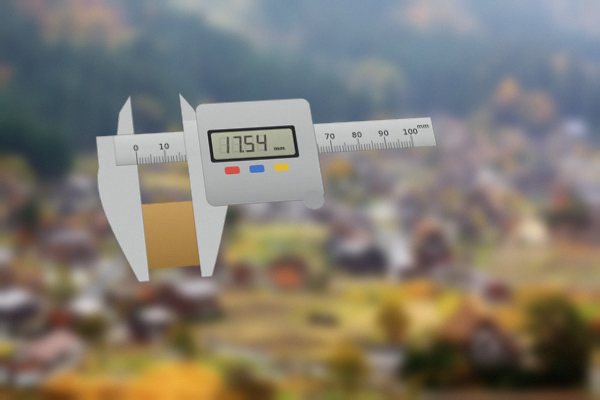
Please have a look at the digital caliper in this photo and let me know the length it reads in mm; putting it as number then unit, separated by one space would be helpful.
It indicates 17.54 mm
